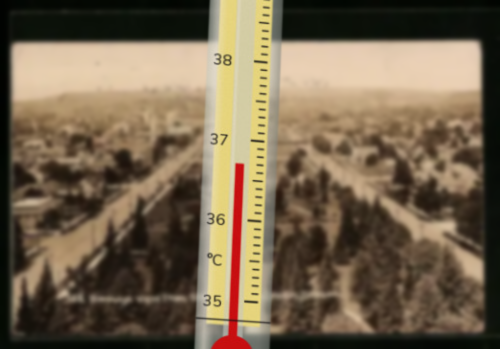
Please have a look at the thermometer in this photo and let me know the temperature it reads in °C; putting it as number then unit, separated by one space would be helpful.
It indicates 36.7 °C
